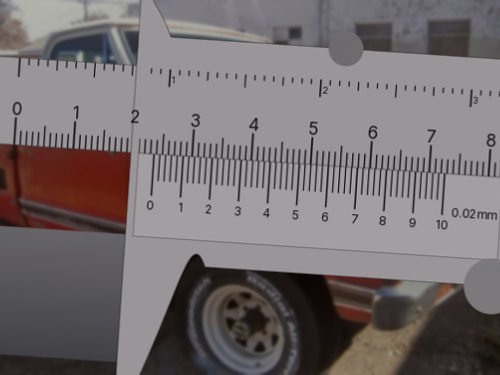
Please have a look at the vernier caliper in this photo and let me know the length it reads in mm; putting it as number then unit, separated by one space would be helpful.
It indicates 23.6 mm
